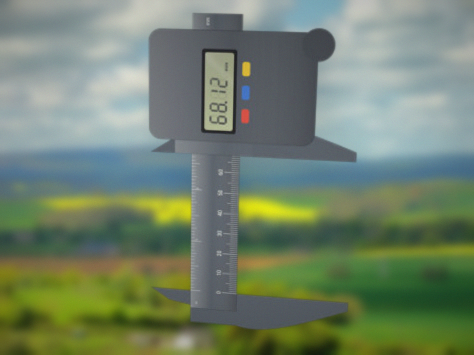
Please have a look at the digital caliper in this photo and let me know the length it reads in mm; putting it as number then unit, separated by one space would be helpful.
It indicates 68.12 mm
